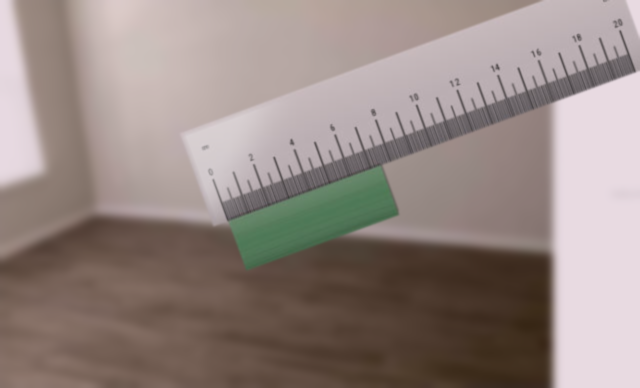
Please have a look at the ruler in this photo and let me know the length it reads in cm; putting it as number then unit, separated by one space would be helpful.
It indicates 7.5 cm
